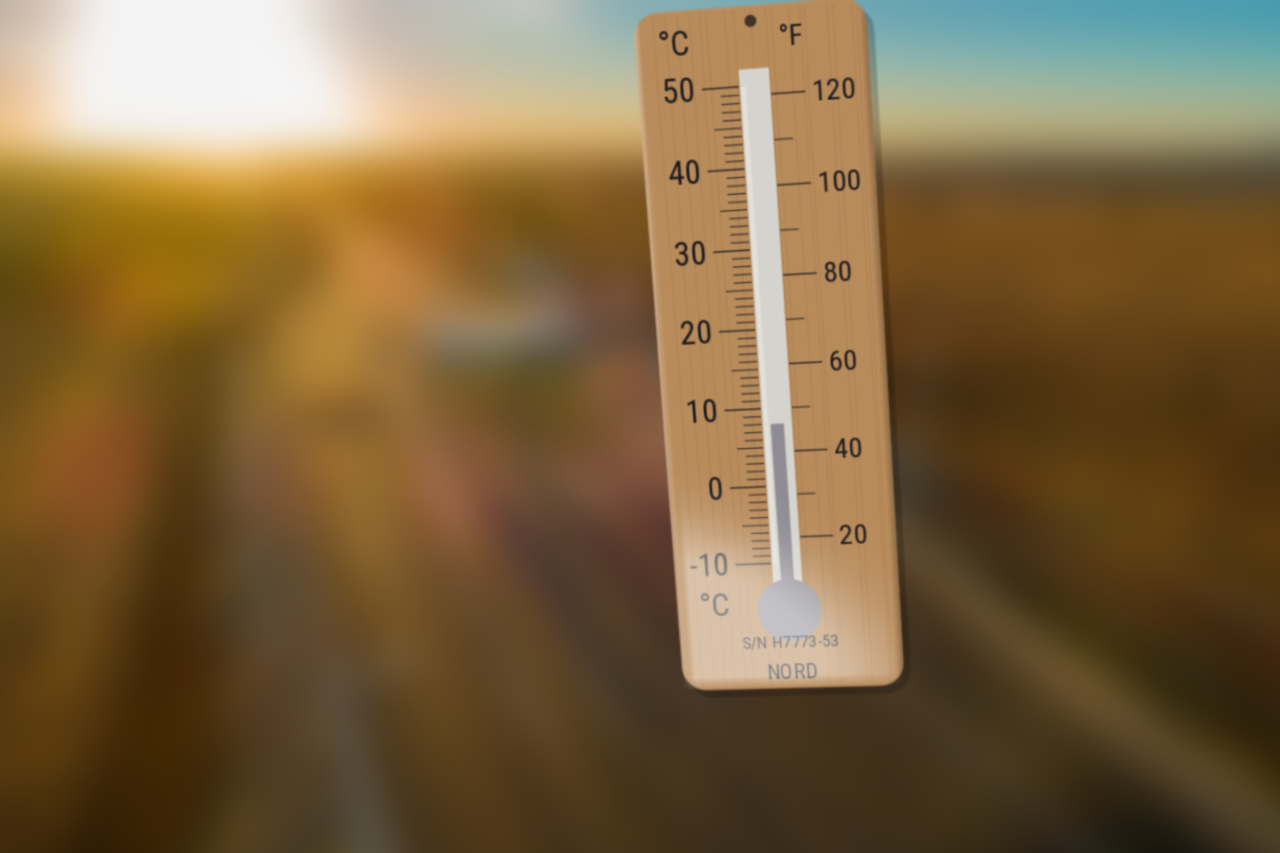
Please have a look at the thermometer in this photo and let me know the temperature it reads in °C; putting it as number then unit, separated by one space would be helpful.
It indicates 8 °C
